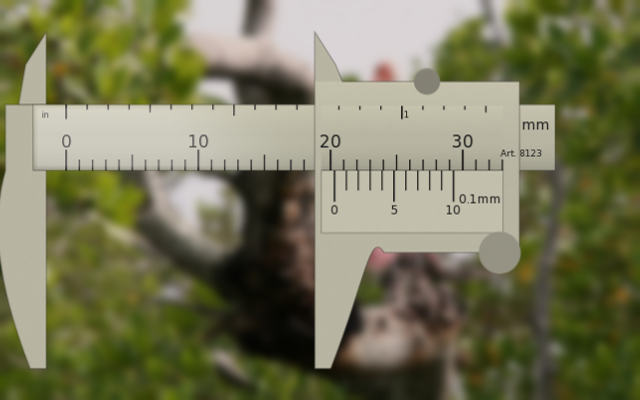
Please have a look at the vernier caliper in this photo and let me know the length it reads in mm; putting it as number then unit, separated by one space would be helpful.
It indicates 20.3 mm
